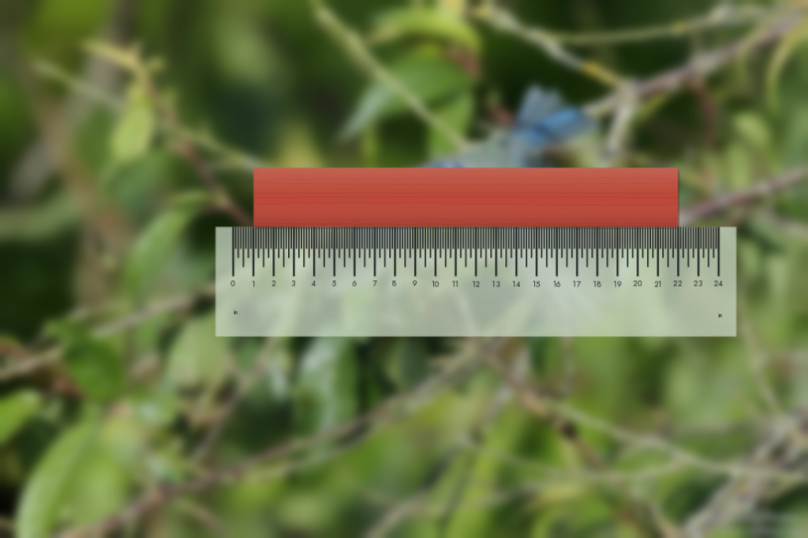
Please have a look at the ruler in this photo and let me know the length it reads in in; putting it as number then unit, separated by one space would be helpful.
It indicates 21 in
